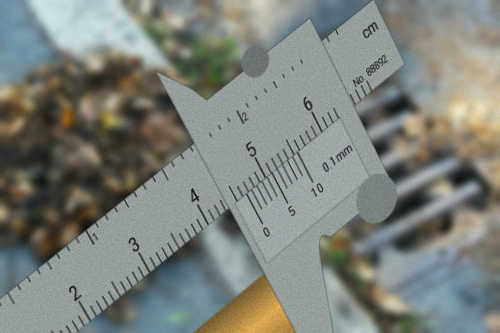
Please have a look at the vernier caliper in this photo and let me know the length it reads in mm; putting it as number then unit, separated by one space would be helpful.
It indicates 46.6 mm
